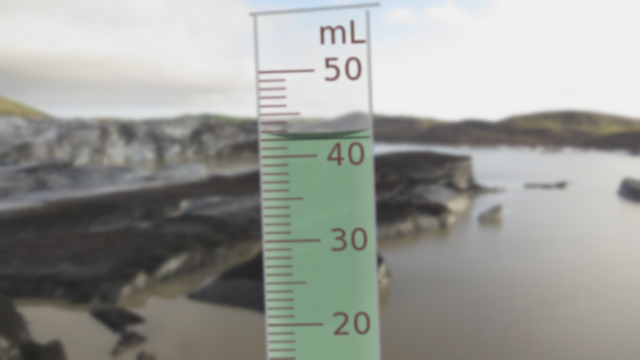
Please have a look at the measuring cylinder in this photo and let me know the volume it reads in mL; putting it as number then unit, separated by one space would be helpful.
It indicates 42 mL
